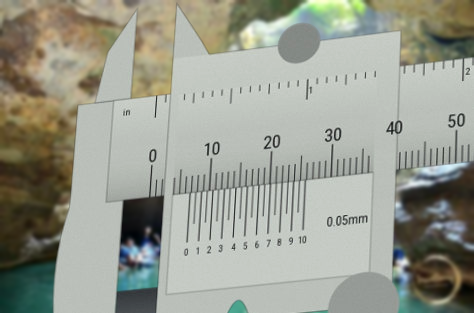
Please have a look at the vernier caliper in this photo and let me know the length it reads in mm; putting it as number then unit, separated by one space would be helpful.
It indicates 6.8 mm
